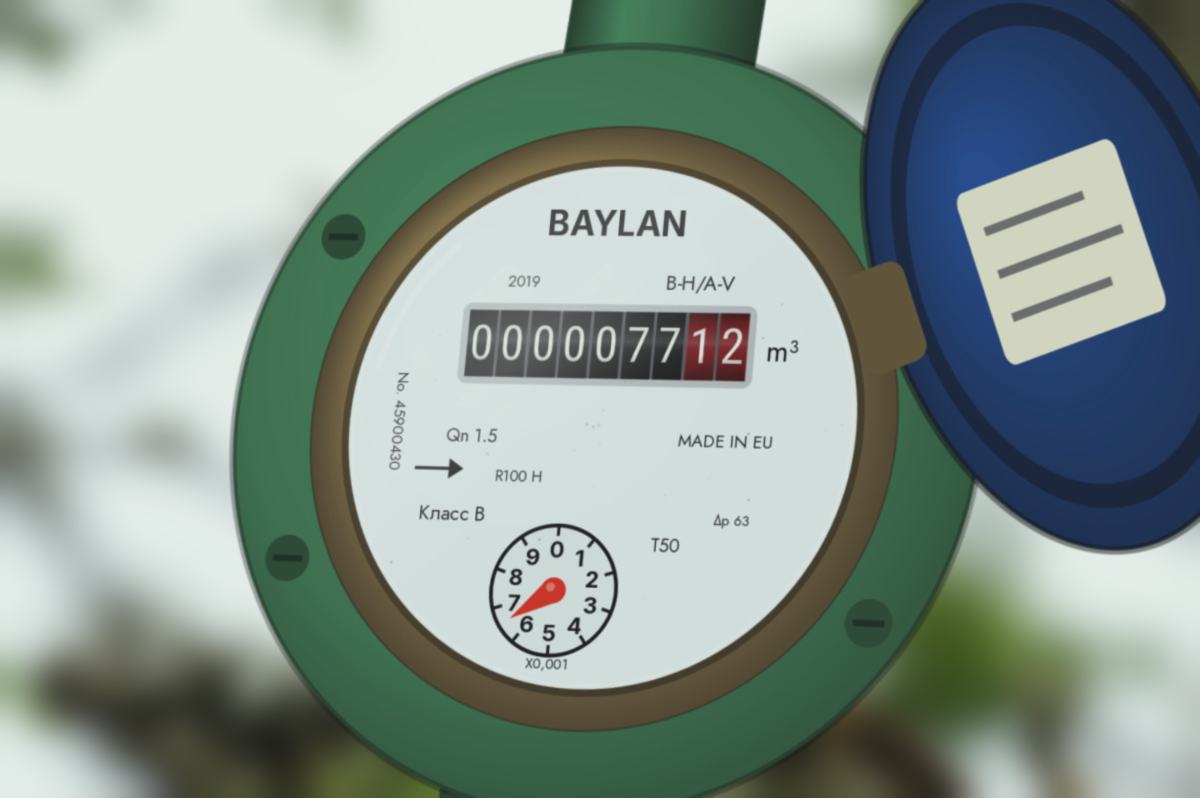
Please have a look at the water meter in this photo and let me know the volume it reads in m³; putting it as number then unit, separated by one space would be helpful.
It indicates 77.126 m³
